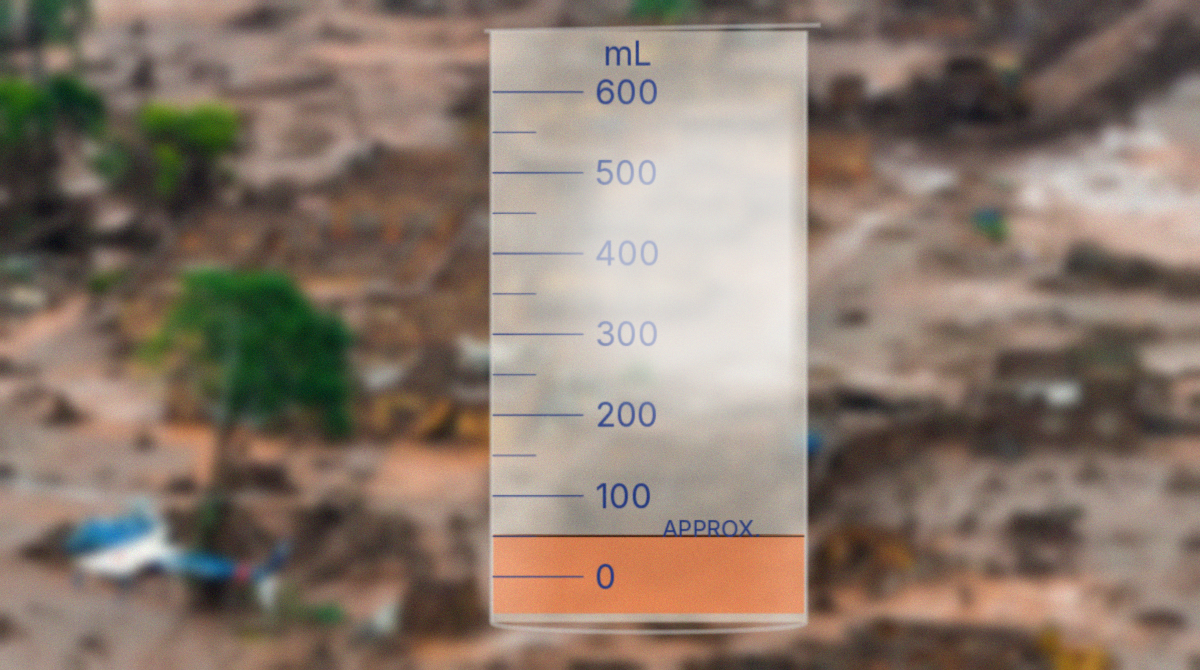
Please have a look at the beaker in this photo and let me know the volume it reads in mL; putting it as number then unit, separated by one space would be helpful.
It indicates 50 mL
